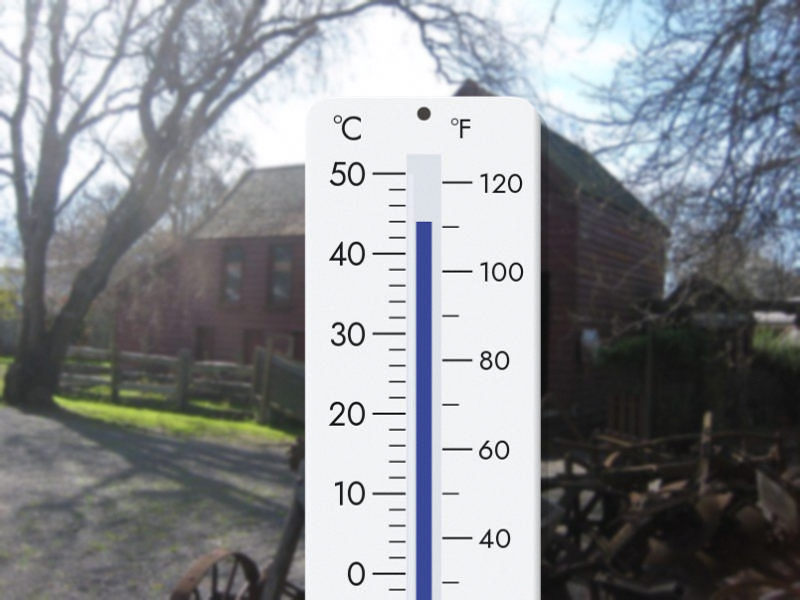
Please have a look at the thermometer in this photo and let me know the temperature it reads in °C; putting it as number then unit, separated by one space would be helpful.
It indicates 44 °C
